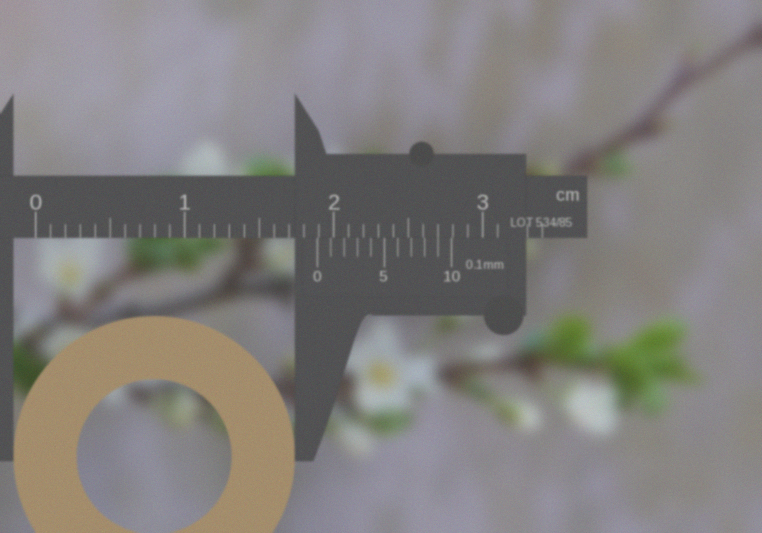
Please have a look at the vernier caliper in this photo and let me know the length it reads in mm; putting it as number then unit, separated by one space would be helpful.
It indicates 18.9 mm
